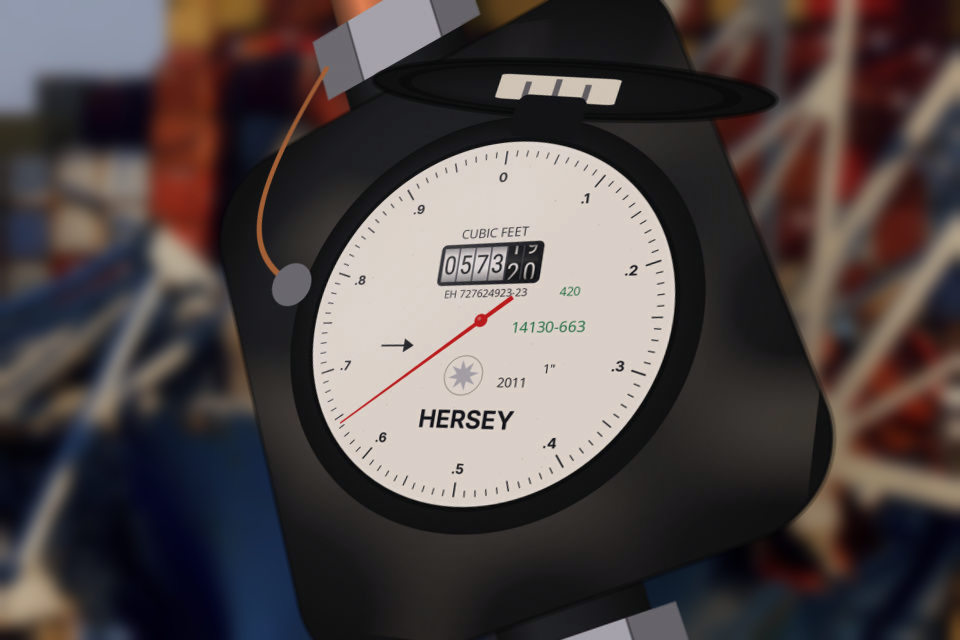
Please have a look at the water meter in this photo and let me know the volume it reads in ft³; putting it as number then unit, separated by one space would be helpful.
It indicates 57319.64 ft³
